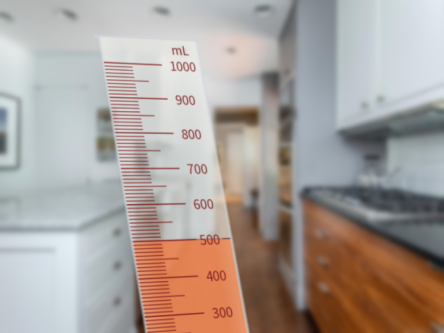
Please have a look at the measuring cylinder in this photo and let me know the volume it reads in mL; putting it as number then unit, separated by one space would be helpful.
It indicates 500 mL
